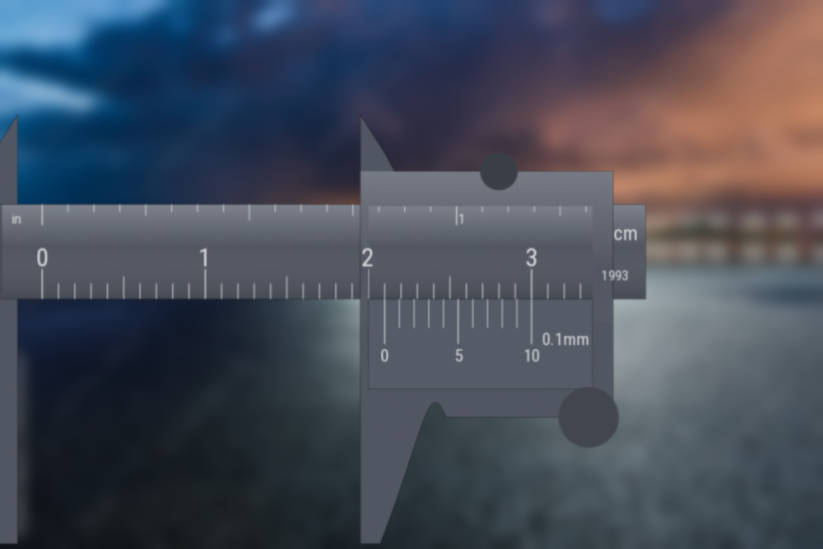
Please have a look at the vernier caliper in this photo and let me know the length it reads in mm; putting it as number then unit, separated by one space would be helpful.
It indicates 21.0 mm
